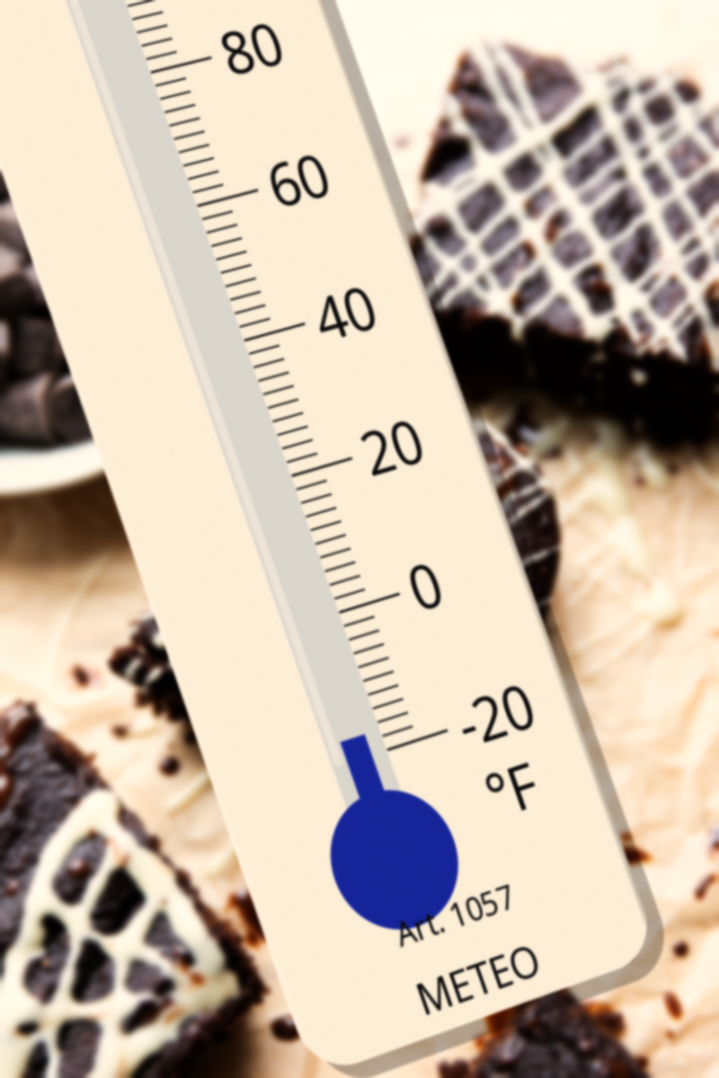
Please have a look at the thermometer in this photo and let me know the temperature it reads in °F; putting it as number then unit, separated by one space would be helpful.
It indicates -17 °F
